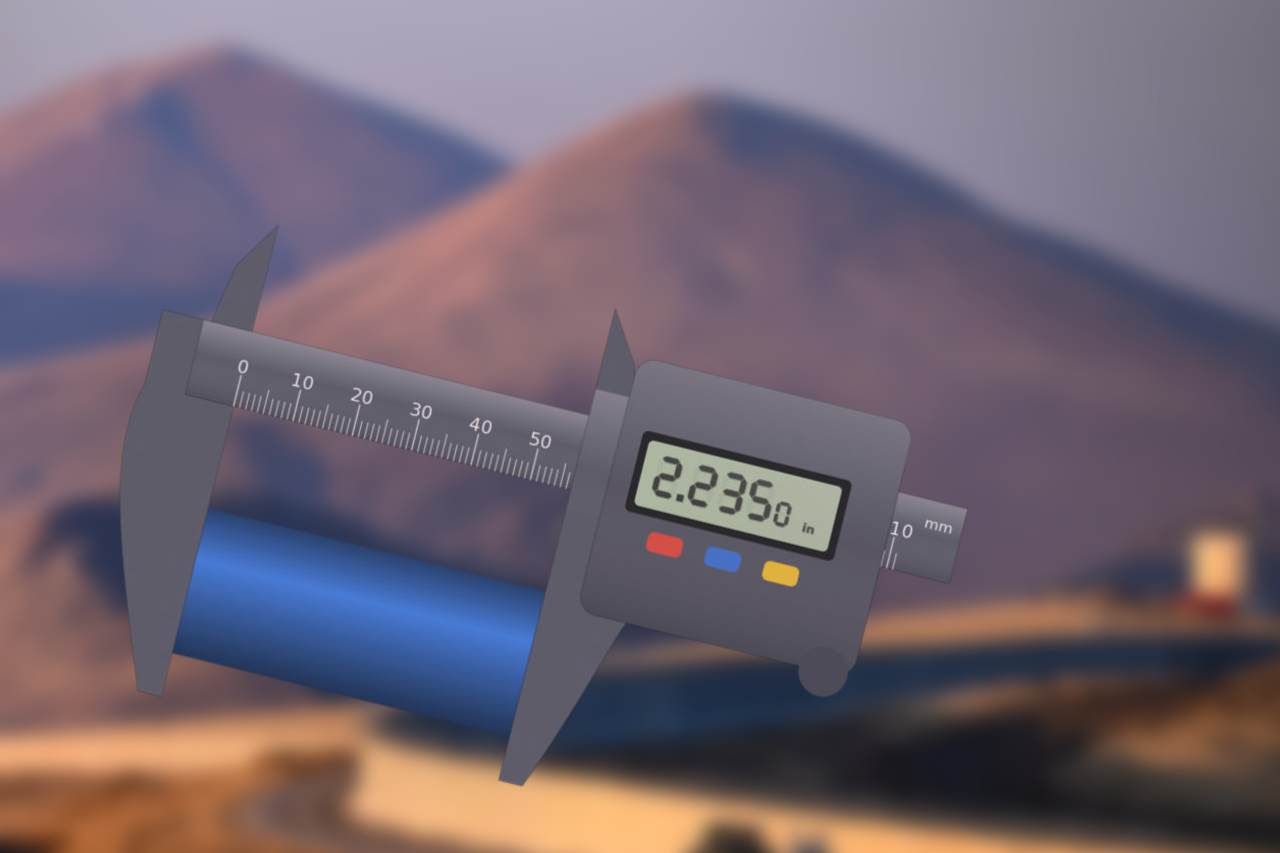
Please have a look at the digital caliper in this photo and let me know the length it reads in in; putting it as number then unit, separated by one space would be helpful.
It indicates 2.2350 in
